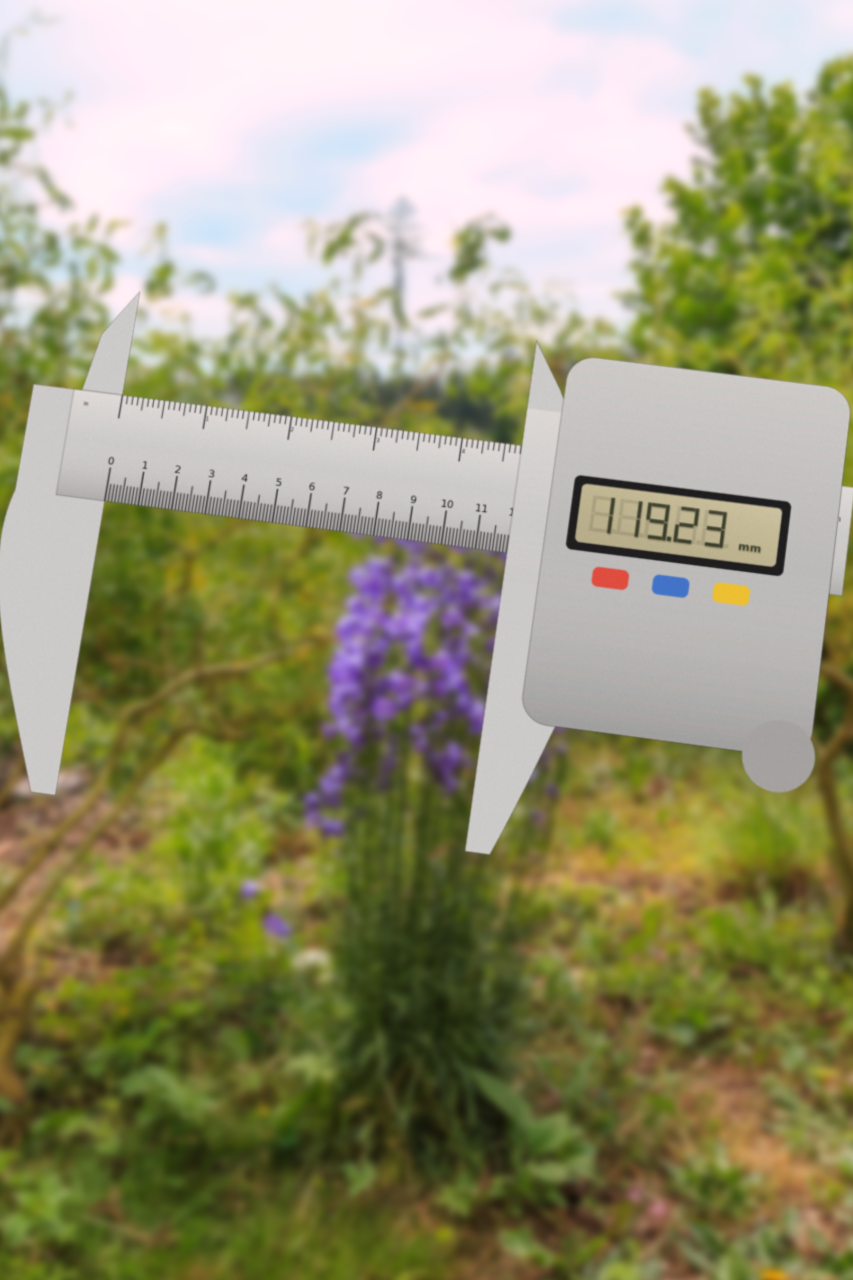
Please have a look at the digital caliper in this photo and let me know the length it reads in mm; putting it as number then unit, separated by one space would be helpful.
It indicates 119.23 mm
